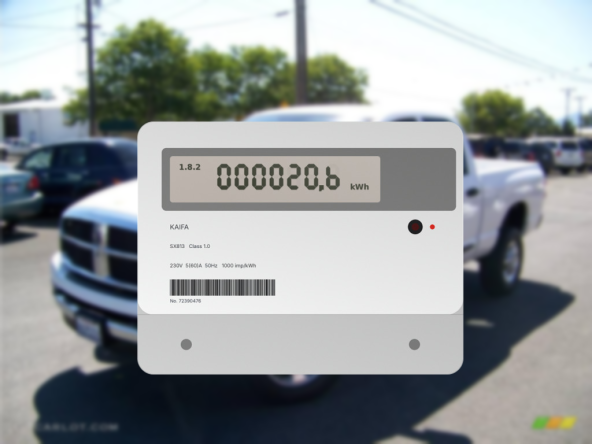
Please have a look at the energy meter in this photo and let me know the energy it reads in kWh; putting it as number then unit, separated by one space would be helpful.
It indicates 20.6 kWh
